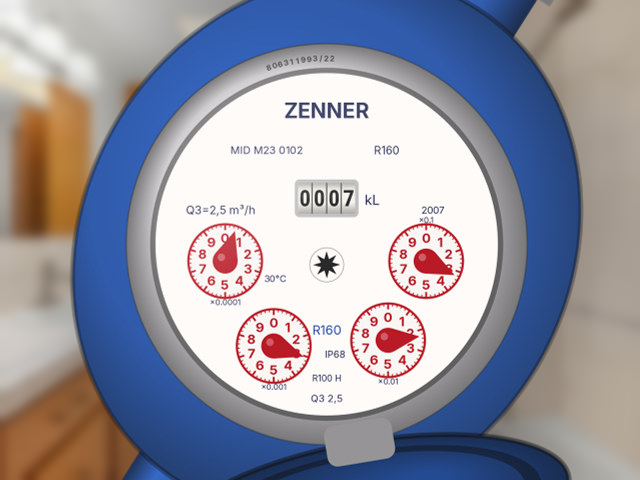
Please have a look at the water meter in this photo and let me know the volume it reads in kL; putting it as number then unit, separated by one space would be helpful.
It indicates 7.3230 kL
